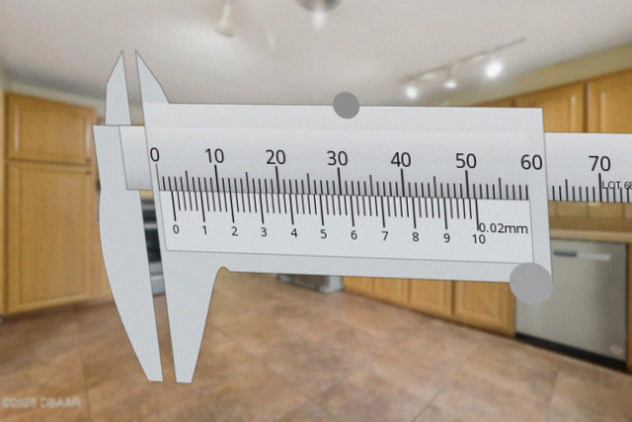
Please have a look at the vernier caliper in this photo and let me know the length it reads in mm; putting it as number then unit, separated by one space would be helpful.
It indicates 2.2 mm
